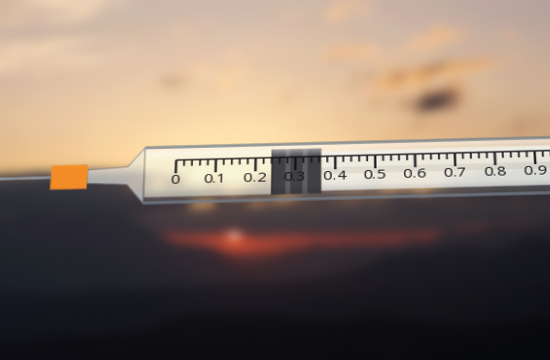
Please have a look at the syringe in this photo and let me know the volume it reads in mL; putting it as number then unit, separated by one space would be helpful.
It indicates 0.24 mL
